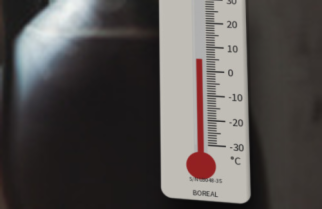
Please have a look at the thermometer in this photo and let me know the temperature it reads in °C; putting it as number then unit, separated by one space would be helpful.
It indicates 5 °C
